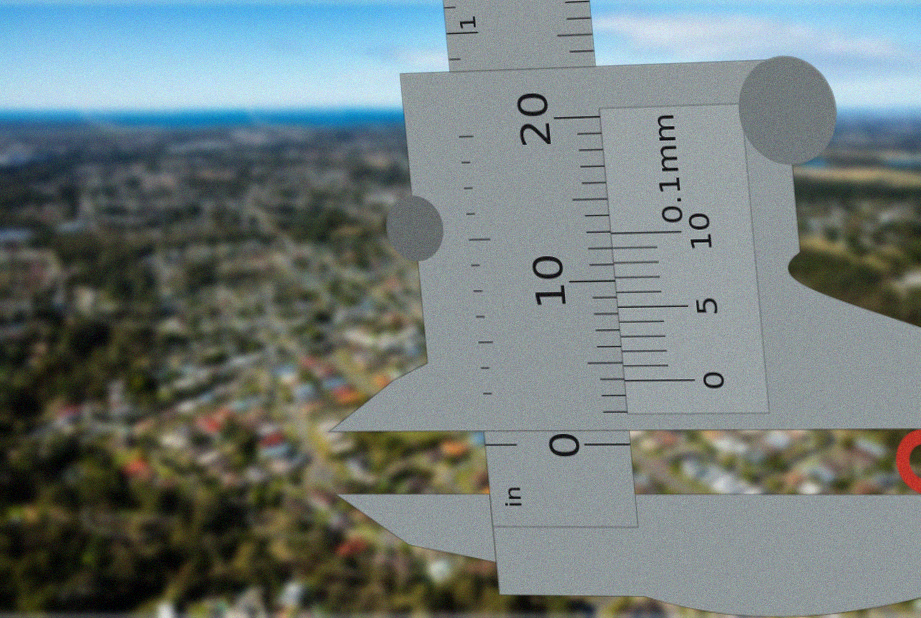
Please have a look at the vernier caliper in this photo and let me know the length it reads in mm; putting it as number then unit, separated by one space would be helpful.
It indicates 3.9 mm
